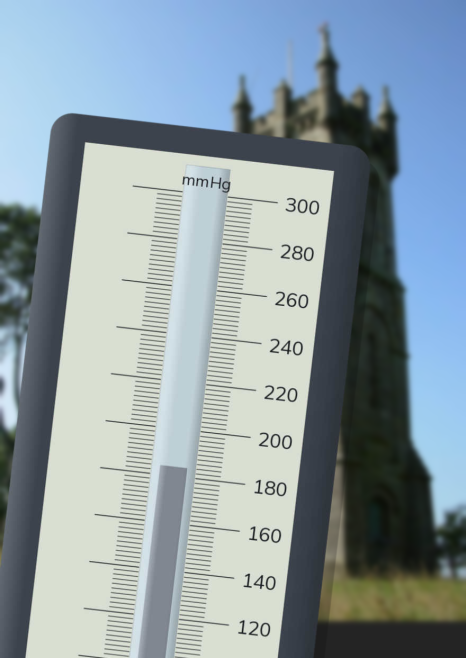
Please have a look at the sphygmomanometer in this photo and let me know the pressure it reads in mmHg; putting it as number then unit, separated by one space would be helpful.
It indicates 184 mmHg
